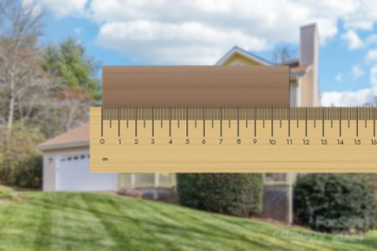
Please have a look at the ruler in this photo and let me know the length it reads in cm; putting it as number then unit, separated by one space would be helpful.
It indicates 11 cm
